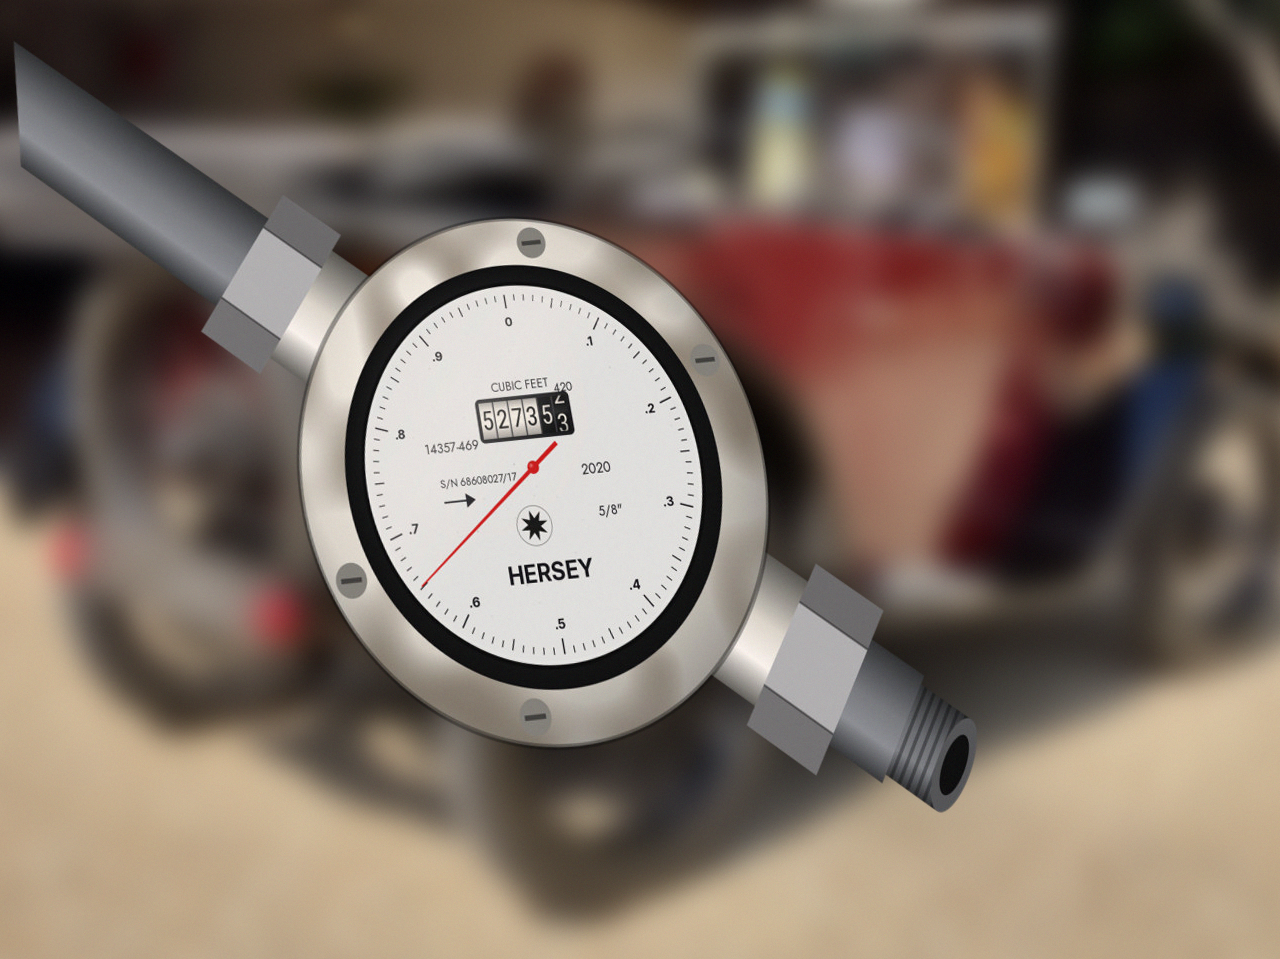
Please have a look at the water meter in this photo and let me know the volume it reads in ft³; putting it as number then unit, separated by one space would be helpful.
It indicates 527352.65 ft³
